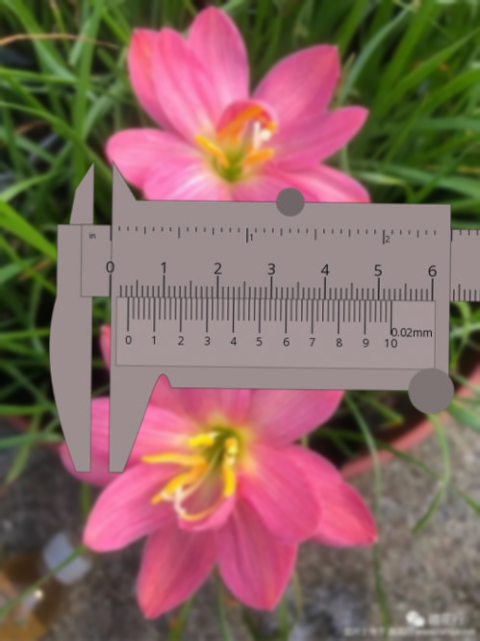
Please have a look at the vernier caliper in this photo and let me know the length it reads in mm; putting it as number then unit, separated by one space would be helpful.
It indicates 3.4 mm
